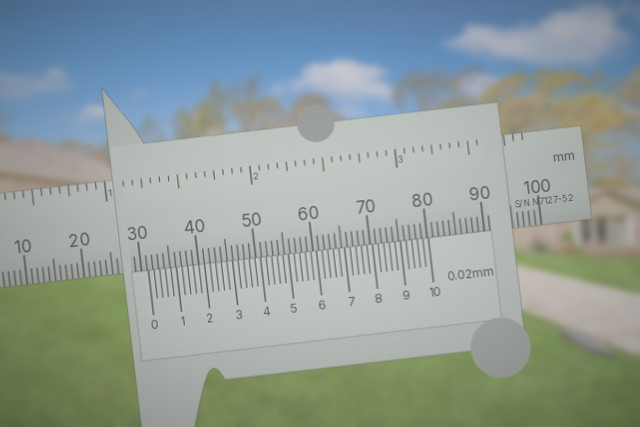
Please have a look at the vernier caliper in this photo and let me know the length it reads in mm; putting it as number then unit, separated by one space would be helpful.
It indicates 31.2 mm
